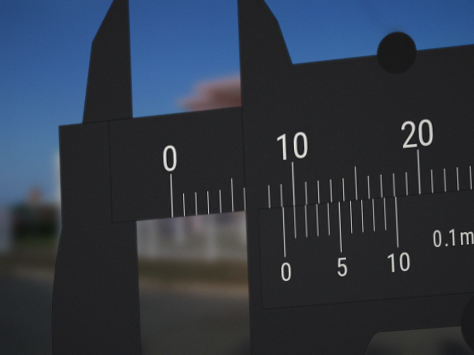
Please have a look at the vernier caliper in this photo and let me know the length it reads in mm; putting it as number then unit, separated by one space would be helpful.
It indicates 9.1 mm
